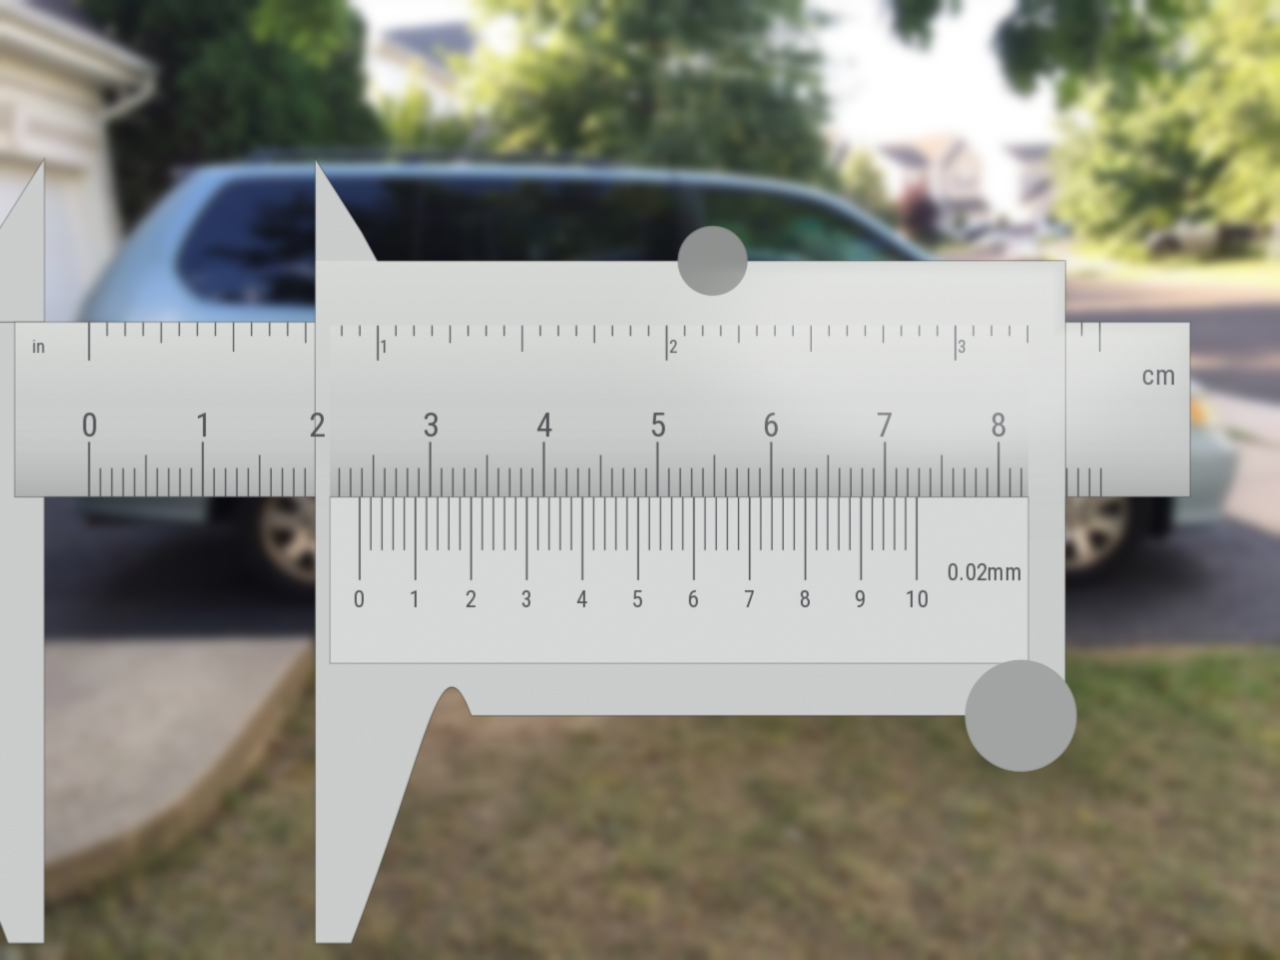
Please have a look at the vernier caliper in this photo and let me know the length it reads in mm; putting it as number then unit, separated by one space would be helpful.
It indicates 23.8 mm
